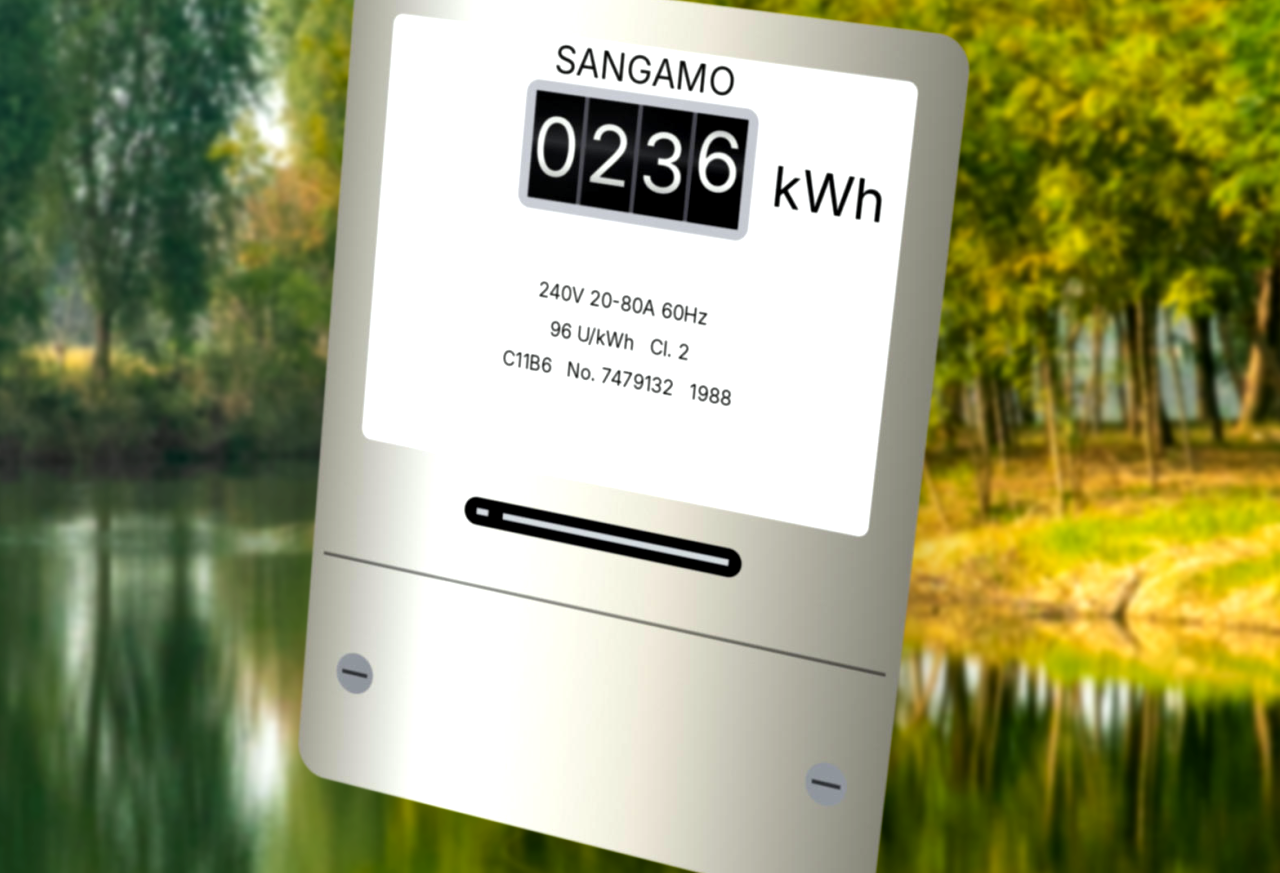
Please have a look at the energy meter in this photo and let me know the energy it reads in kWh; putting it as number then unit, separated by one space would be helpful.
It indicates 236 kWh
